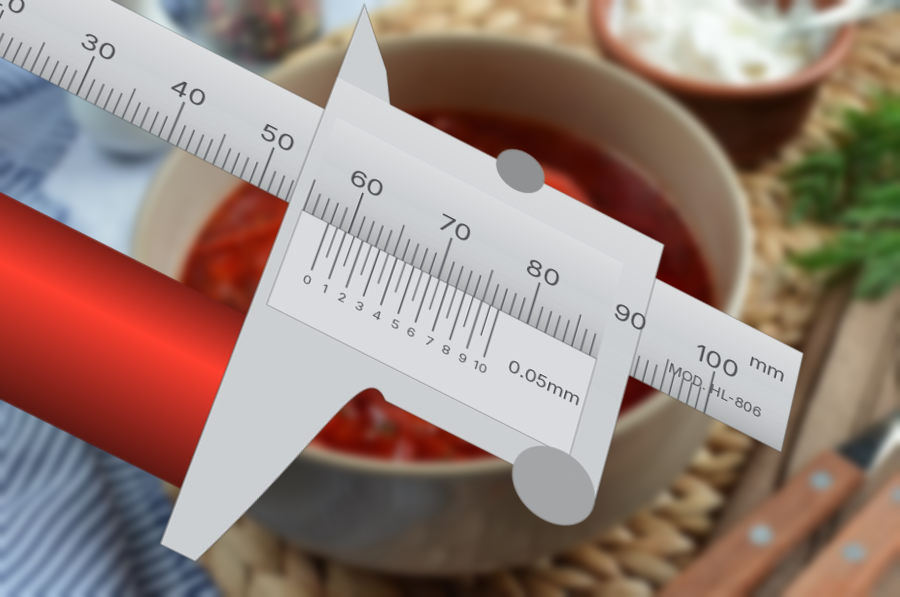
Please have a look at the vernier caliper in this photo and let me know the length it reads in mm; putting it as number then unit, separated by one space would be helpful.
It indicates 57.8 mm
